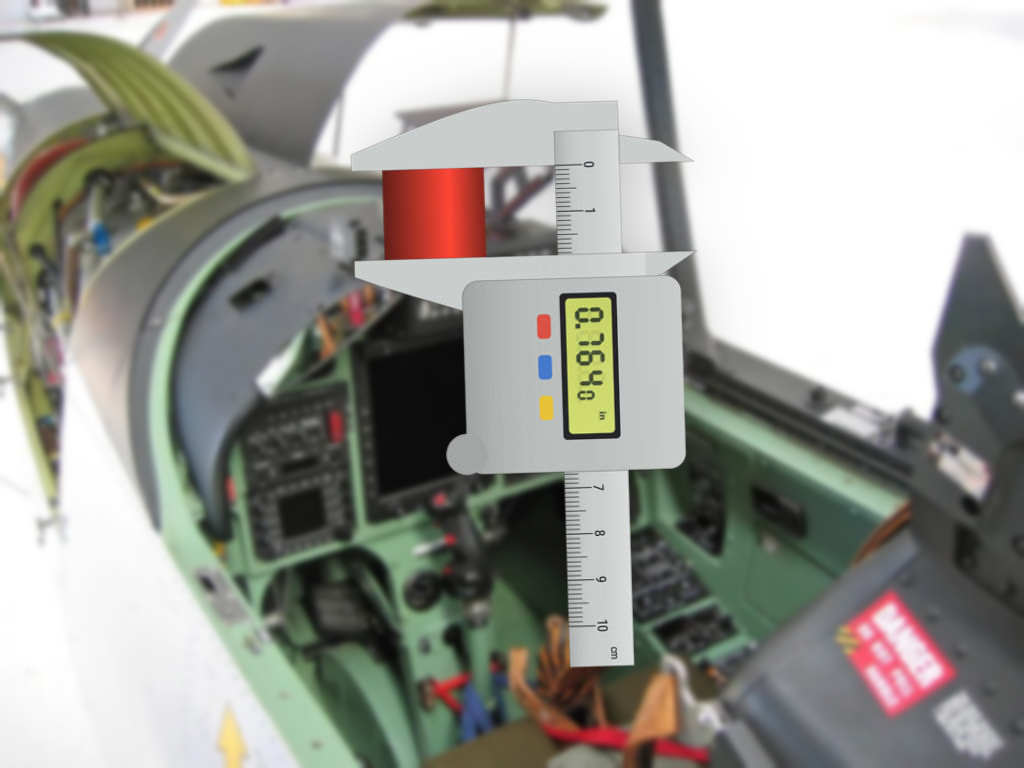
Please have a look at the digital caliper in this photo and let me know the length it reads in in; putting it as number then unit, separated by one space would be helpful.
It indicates 0.7640 in
